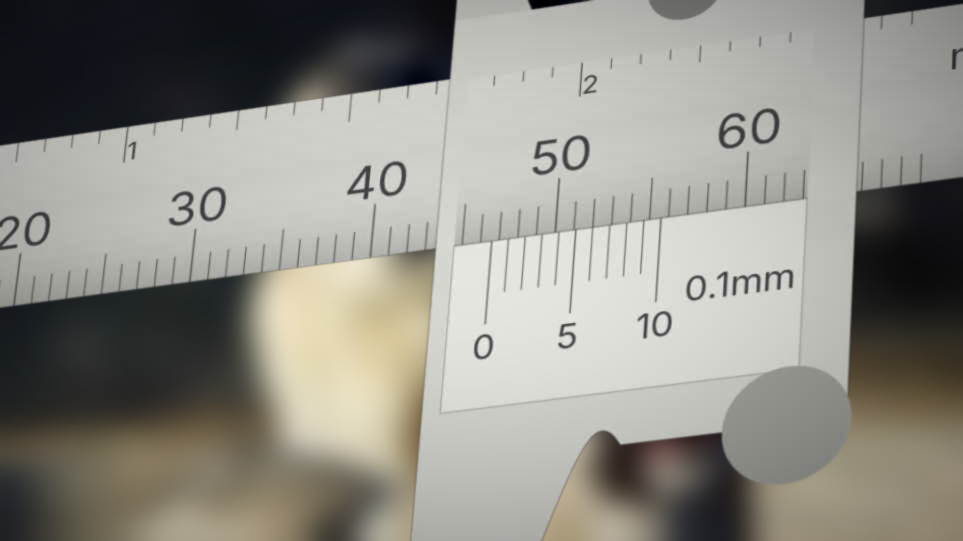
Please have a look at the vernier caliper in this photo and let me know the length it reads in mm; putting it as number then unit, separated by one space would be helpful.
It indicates 46.6 mm
